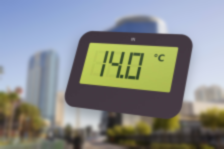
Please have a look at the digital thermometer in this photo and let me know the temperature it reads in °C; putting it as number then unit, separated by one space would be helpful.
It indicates 14.0 °C
